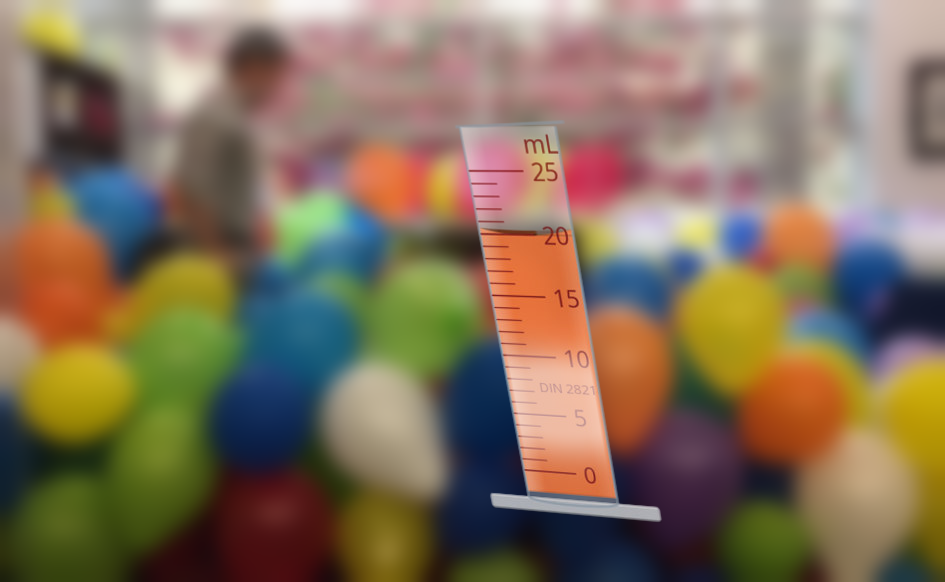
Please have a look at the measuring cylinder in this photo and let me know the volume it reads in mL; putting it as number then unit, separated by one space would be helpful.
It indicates 20 mL
